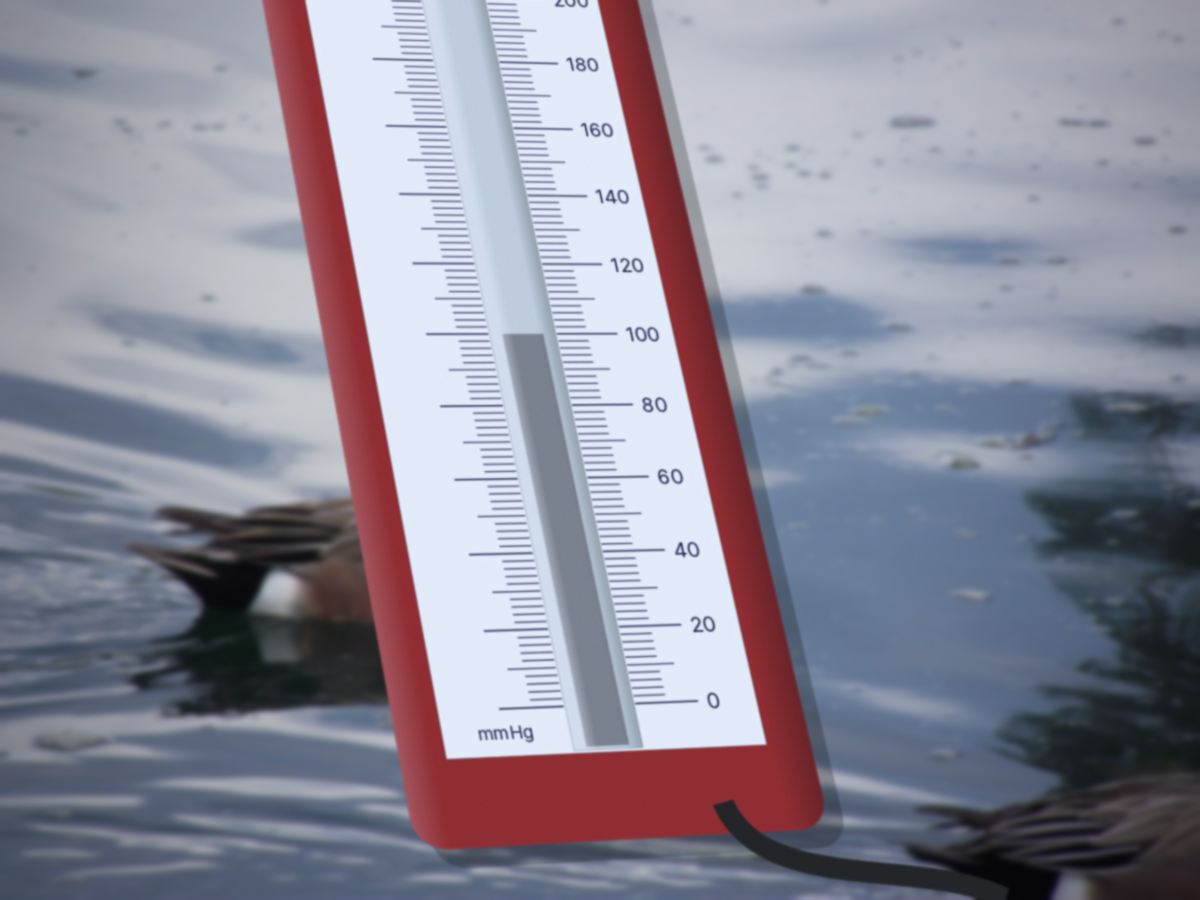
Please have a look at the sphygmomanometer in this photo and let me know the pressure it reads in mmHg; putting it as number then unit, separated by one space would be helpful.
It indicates 100 mmHg
